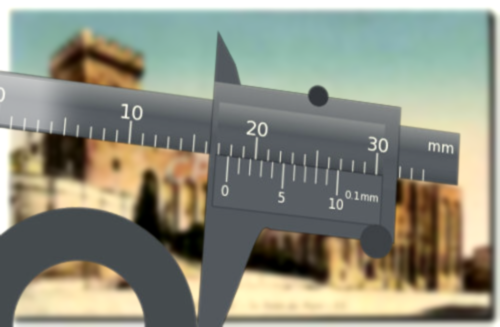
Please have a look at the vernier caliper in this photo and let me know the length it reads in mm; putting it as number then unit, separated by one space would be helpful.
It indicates 17.8 mm
